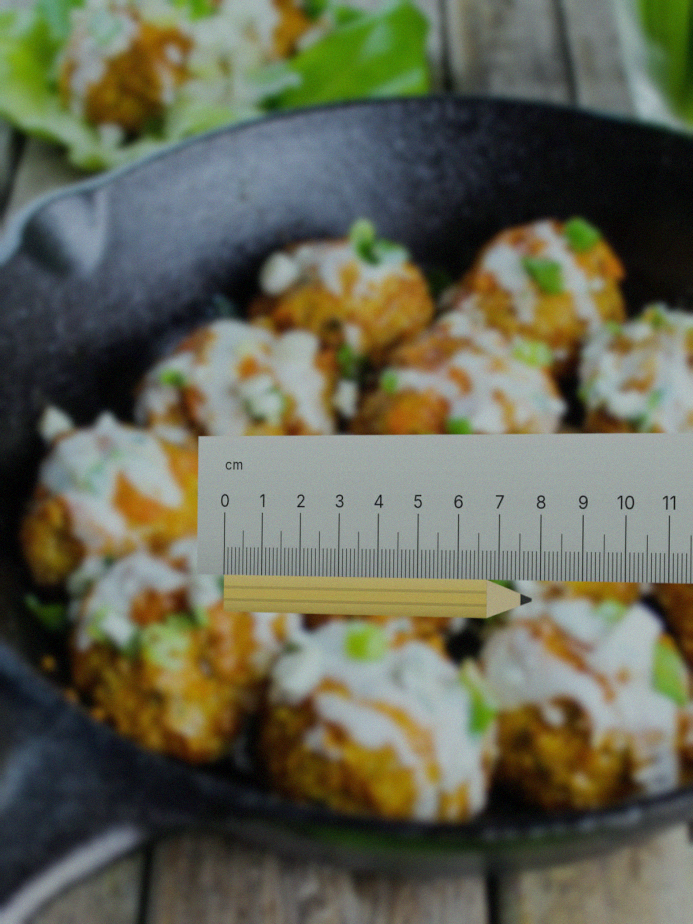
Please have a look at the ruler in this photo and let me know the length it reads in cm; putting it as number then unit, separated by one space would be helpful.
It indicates 7.8 cm
